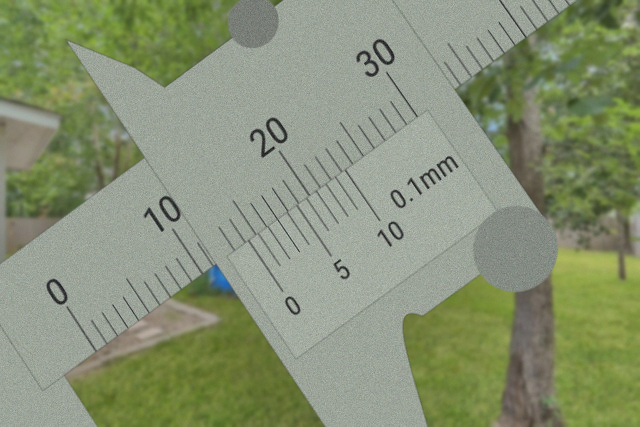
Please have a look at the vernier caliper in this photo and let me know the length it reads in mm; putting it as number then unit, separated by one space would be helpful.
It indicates 14.3 mm
